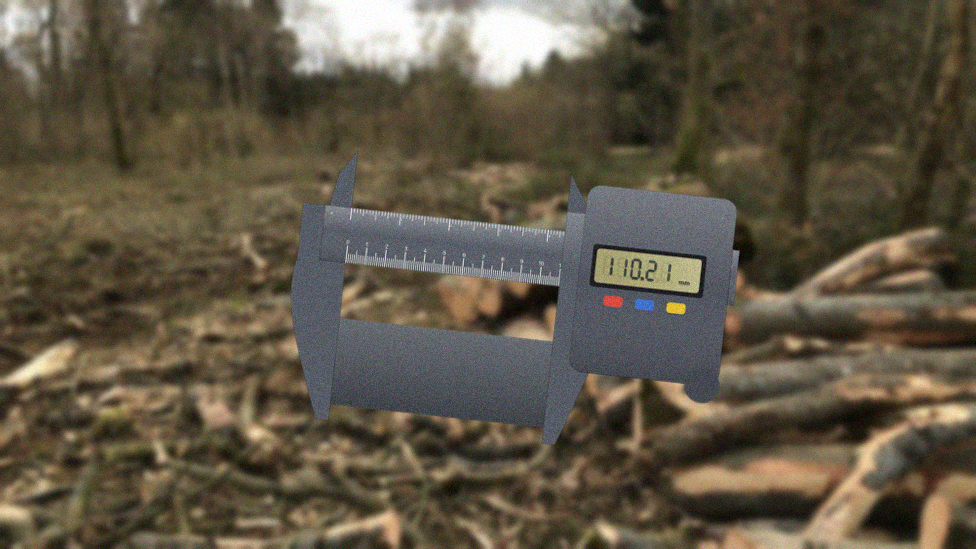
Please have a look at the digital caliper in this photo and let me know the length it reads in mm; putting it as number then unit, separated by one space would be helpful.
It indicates 110.21 mm
